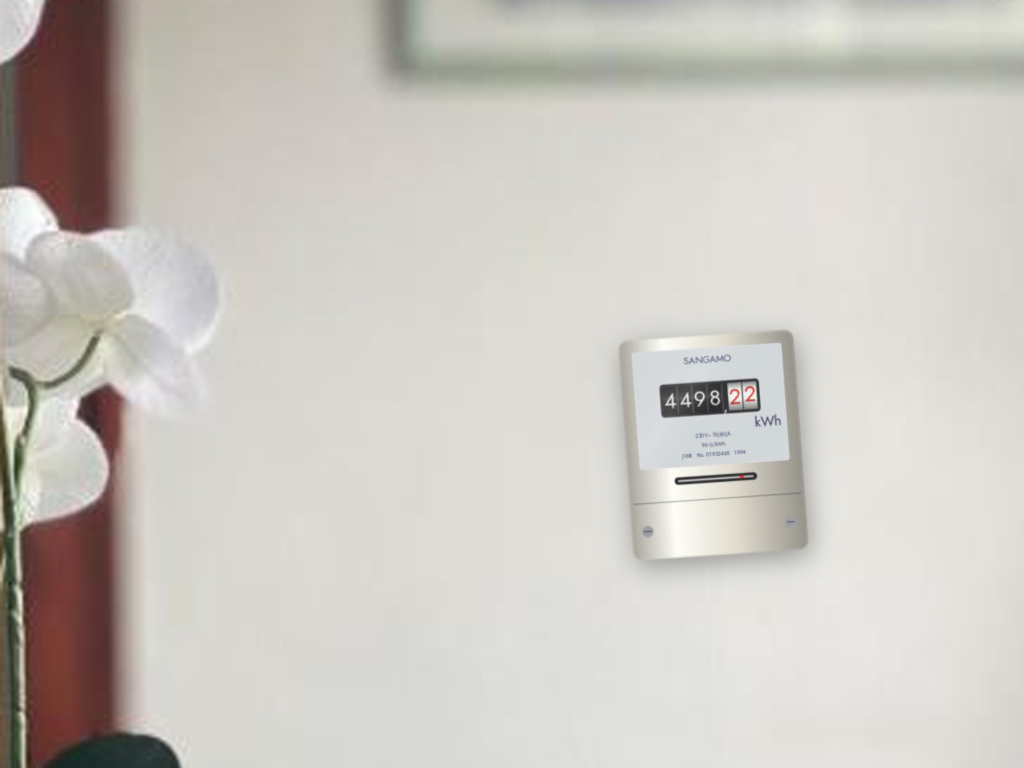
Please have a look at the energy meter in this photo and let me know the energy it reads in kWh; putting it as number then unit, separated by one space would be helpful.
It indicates 4498.22 kWh
